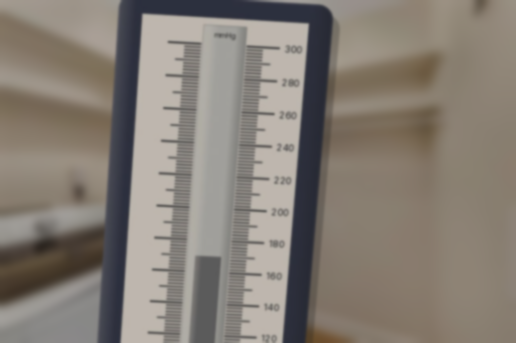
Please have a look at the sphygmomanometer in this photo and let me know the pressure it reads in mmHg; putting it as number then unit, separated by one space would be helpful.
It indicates 170 mmHg
